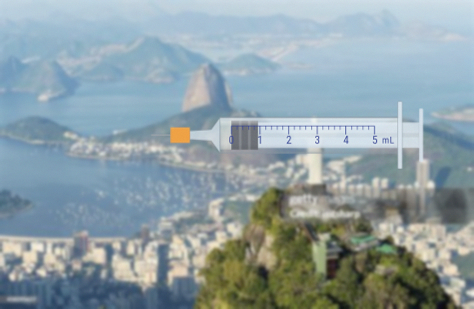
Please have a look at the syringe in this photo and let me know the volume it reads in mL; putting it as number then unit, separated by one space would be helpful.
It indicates 0 mL
